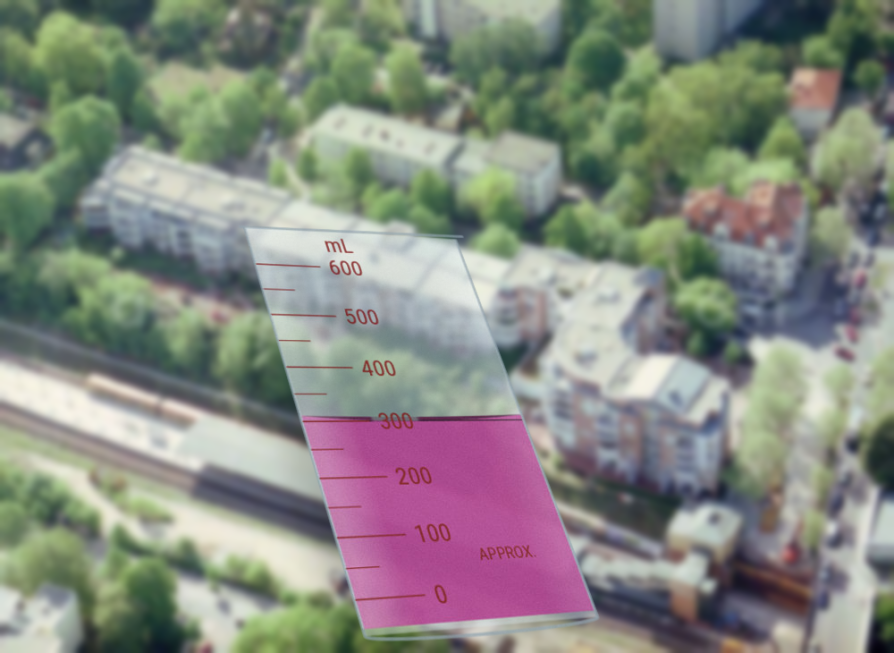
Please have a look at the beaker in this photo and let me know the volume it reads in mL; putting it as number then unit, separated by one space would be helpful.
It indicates 300 mL
